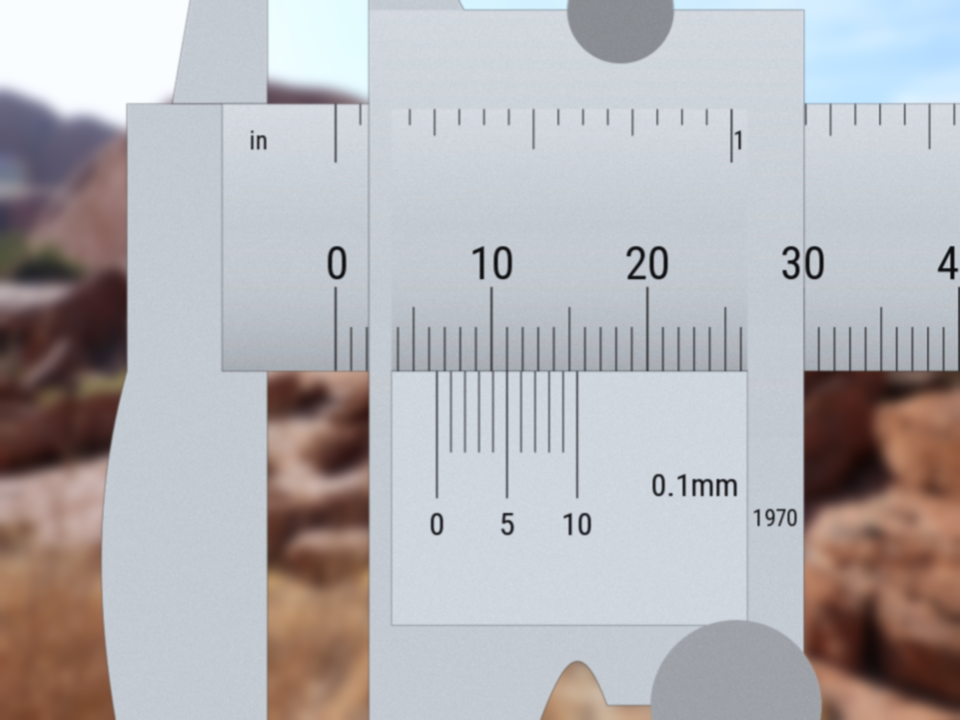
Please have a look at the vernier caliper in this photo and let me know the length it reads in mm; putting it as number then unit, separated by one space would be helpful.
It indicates 6.5 mm
